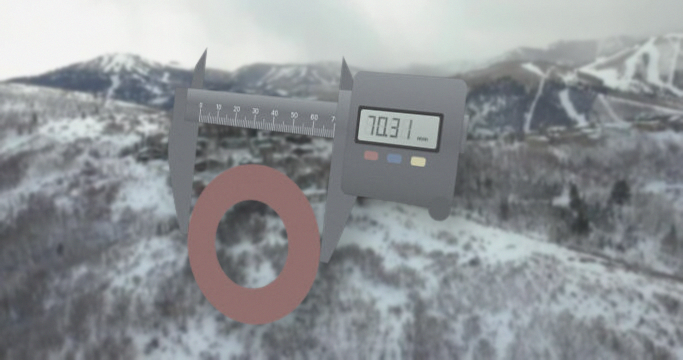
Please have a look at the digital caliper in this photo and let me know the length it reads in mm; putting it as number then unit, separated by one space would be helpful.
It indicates 70.31 mm
